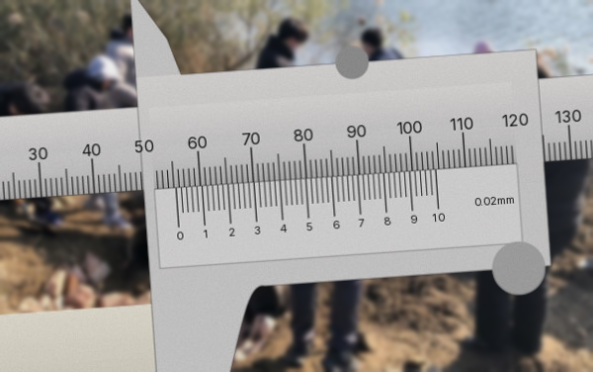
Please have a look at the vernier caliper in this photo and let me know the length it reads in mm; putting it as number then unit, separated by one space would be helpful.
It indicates 55.4 mm
